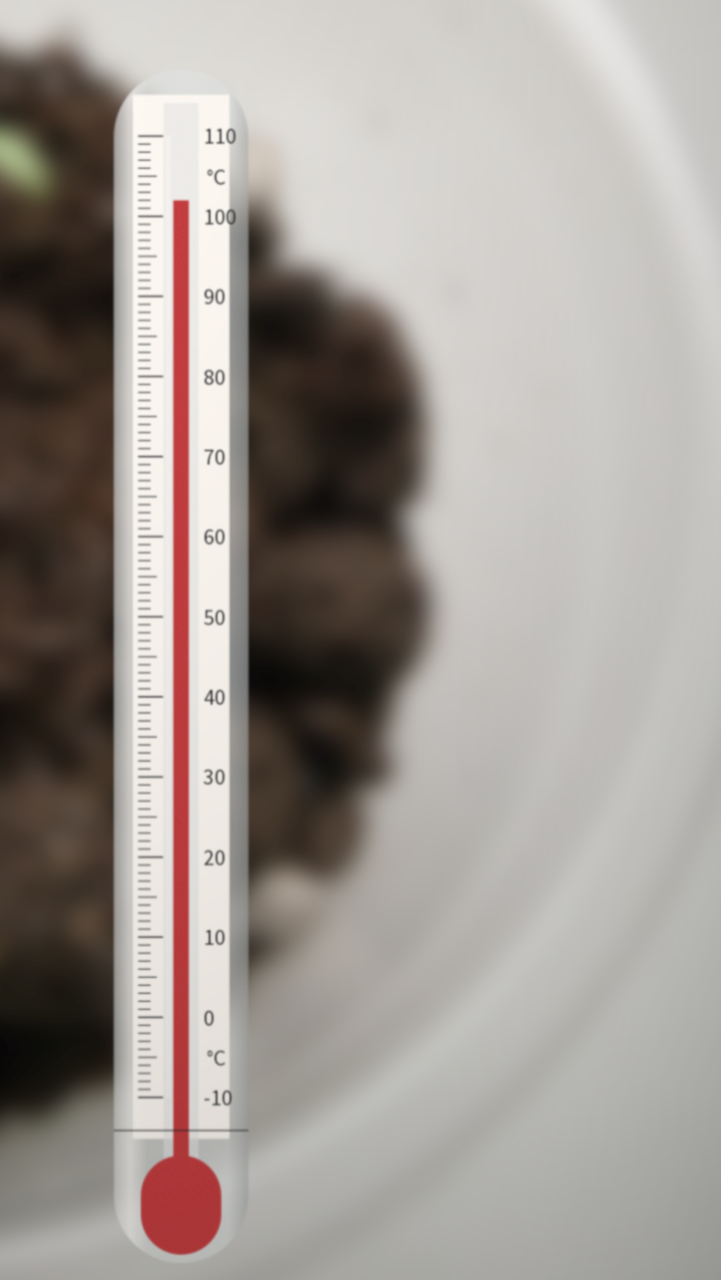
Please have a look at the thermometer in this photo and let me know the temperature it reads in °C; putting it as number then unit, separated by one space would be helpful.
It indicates 102 °C
